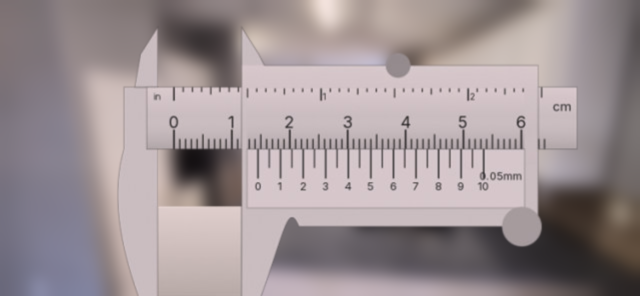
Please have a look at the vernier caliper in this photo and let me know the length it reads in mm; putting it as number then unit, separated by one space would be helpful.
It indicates 14.5 mm
